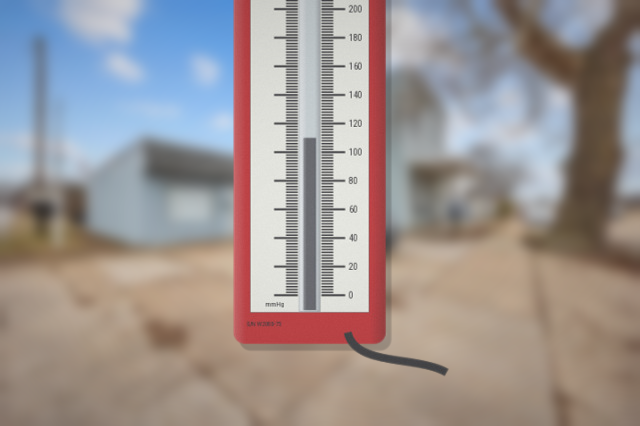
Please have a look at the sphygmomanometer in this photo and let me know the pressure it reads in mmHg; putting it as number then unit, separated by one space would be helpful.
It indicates 110 mmHg
